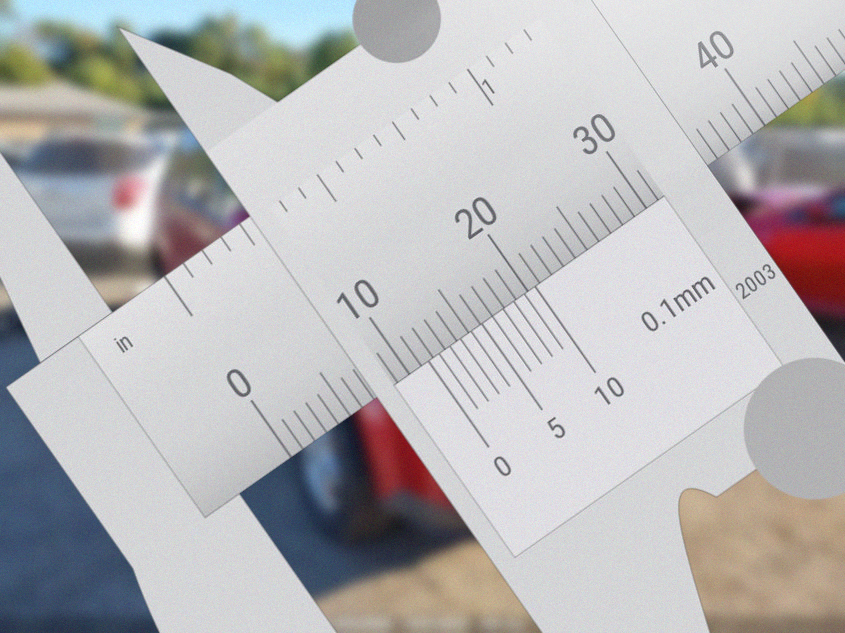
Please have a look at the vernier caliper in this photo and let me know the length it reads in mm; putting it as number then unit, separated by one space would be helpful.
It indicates 11.6 mm
